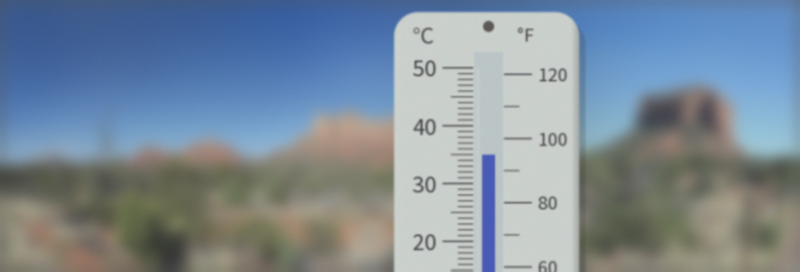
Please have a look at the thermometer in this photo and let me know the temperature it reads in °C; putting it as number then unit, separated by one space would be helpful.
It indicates 35 °C
